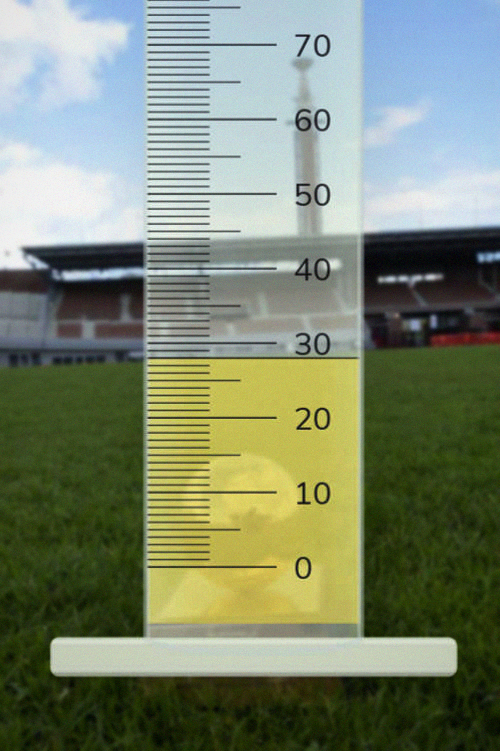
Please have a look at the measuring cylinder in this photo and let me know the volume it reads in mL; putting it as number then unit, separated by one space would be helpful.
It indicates 28 mL
